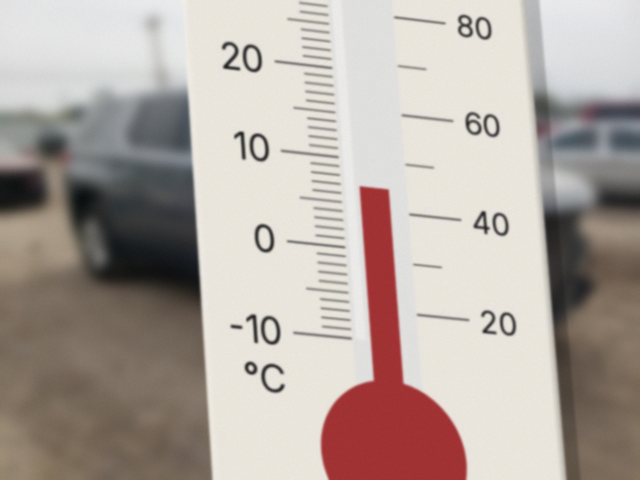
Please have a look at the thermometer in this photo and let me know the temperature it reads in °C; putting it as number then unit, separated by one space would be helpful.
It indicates 7 °C
